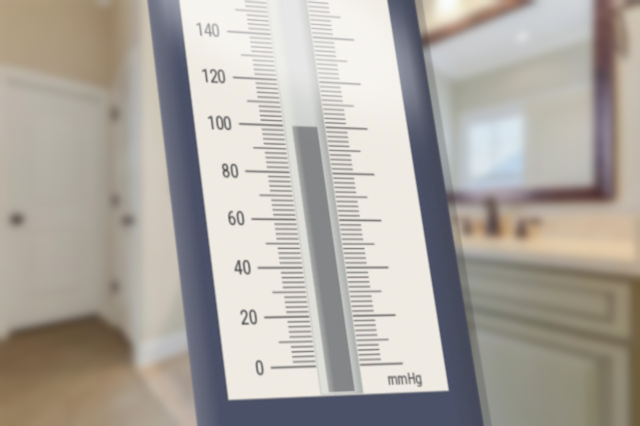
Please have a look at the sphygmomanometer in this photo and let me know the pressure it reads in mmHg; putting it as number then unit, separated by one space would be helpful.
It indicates 100 mmHg
